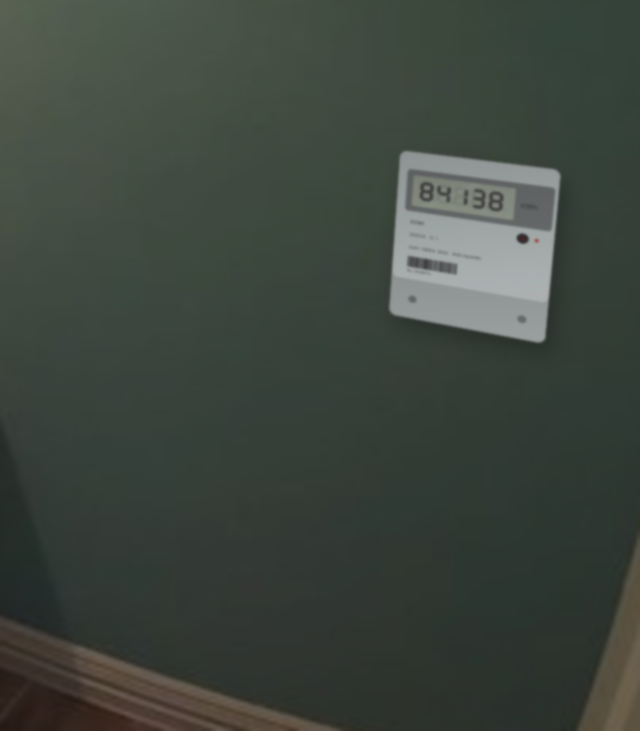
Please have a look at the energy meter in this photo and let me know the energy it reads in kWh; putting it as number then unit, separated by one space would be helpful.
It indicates 84138 kWh
